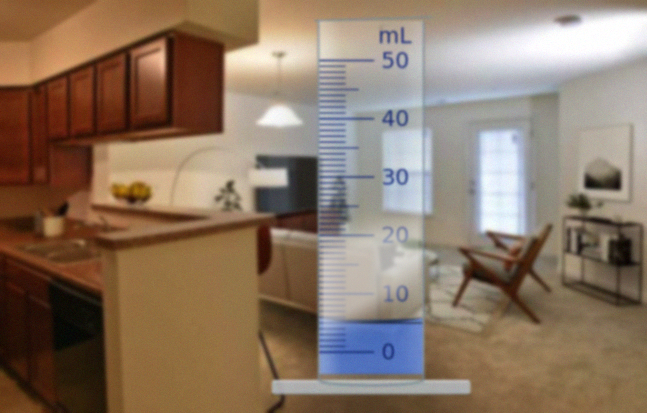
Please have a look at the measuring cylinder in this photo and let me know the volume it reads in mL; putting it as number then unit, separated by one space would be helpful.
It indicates 5 mL
